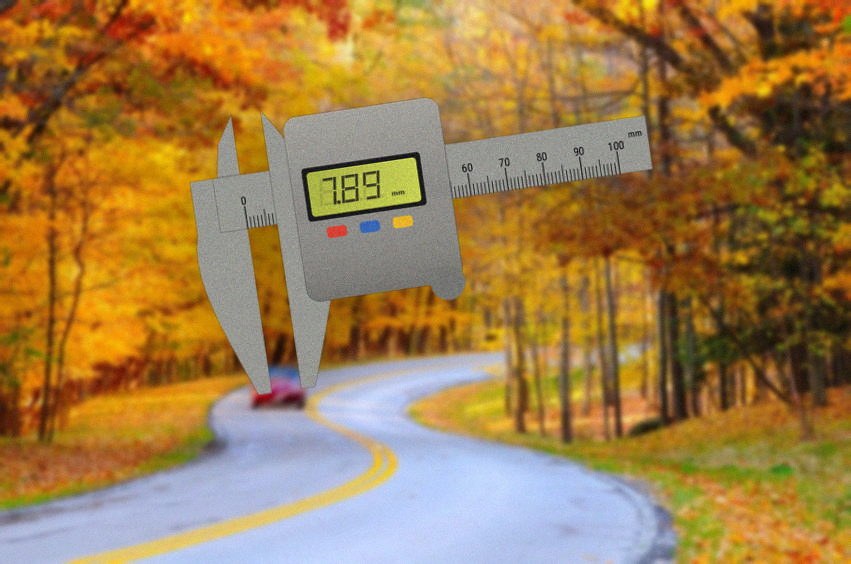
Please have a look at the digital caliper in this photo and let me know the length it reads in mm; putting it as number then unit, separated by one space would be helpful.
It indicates 7.89 mm
